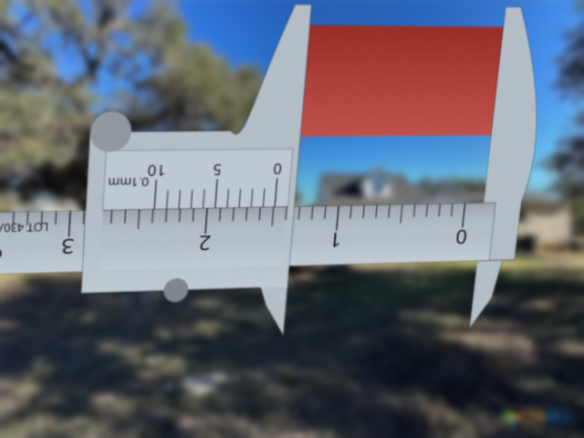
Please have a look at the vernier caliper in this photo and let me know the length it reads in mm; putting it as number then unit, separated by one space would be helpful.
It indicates 14.9 mm
